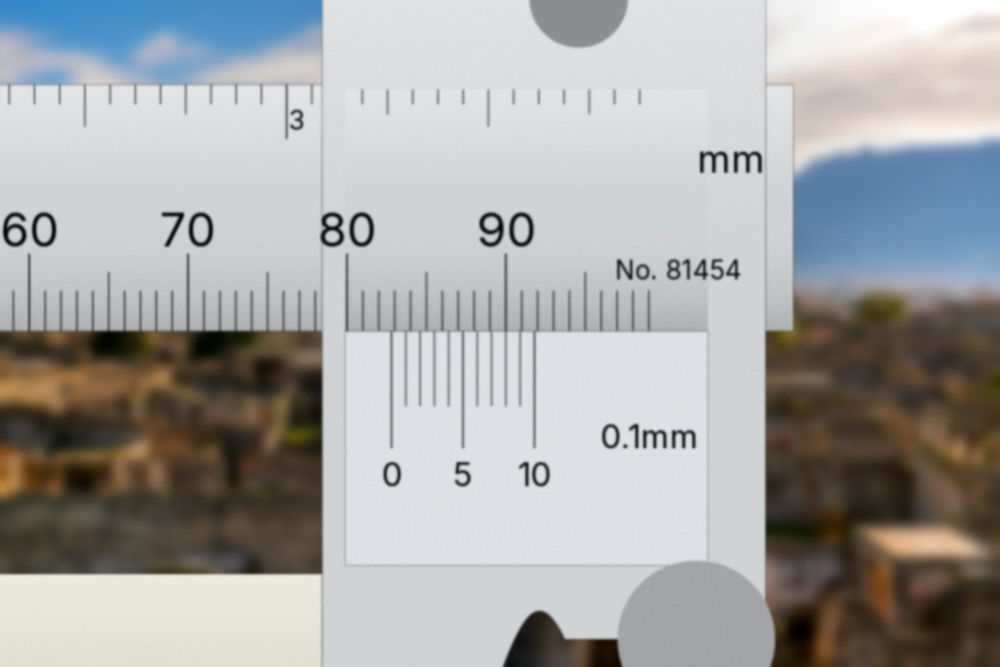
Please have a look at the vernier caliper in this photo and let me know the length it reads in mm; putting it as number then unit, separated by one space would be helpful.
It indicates 82.8 mm
